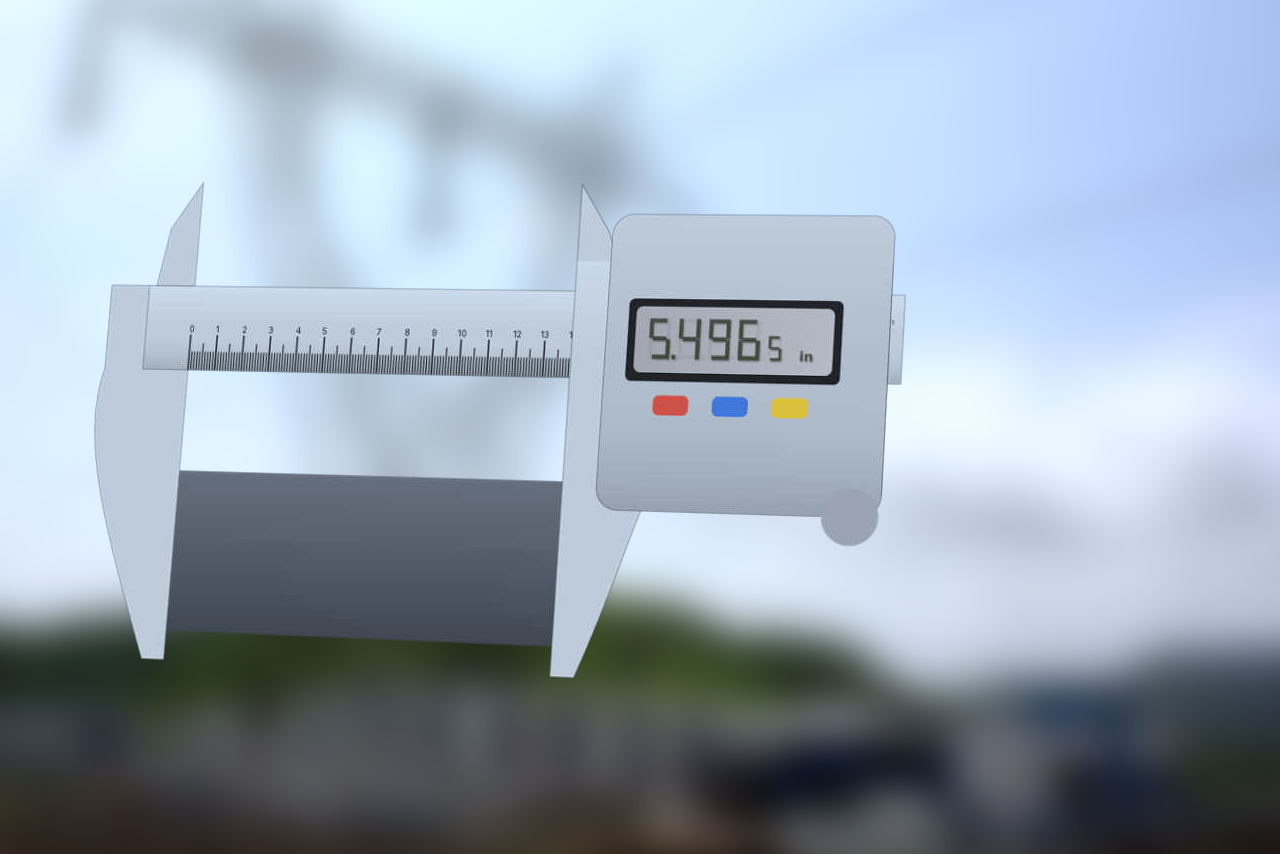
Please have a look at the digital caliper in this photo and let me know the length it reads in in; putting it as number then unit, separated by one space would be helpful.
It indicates 5.4965 in
